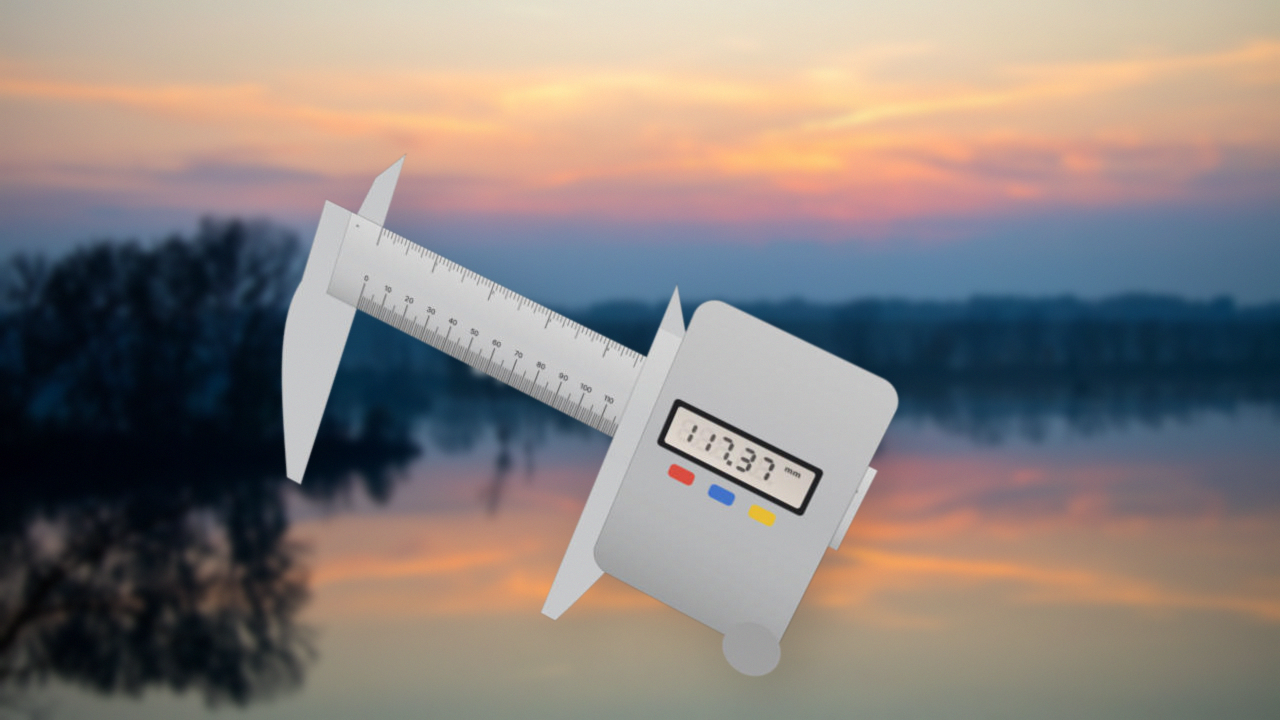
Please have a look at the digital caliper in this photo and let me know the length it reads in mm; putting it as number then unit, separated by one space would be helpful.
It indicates 117.37 mm
